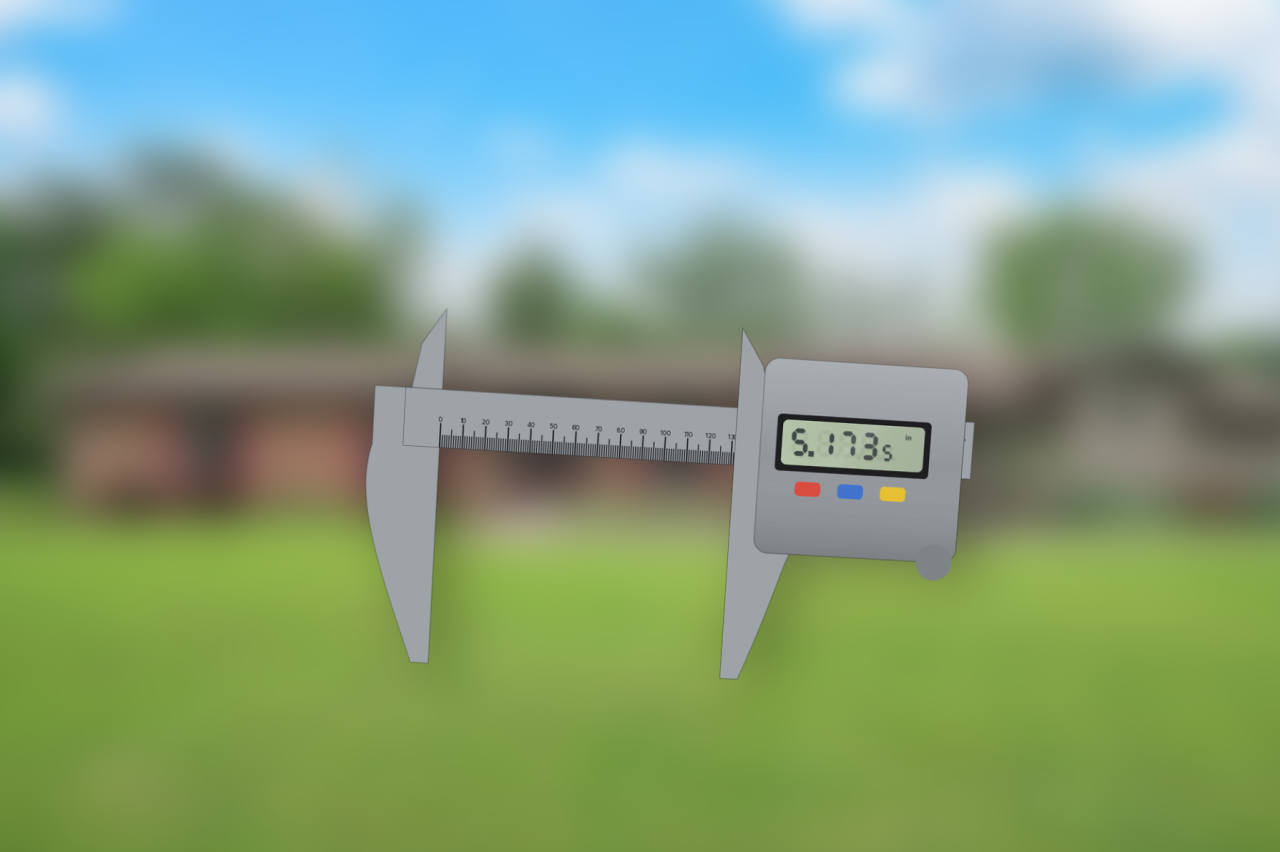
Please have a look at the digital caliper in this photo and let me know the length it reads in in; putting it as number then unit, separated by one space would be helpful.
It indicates 5.1735 in
